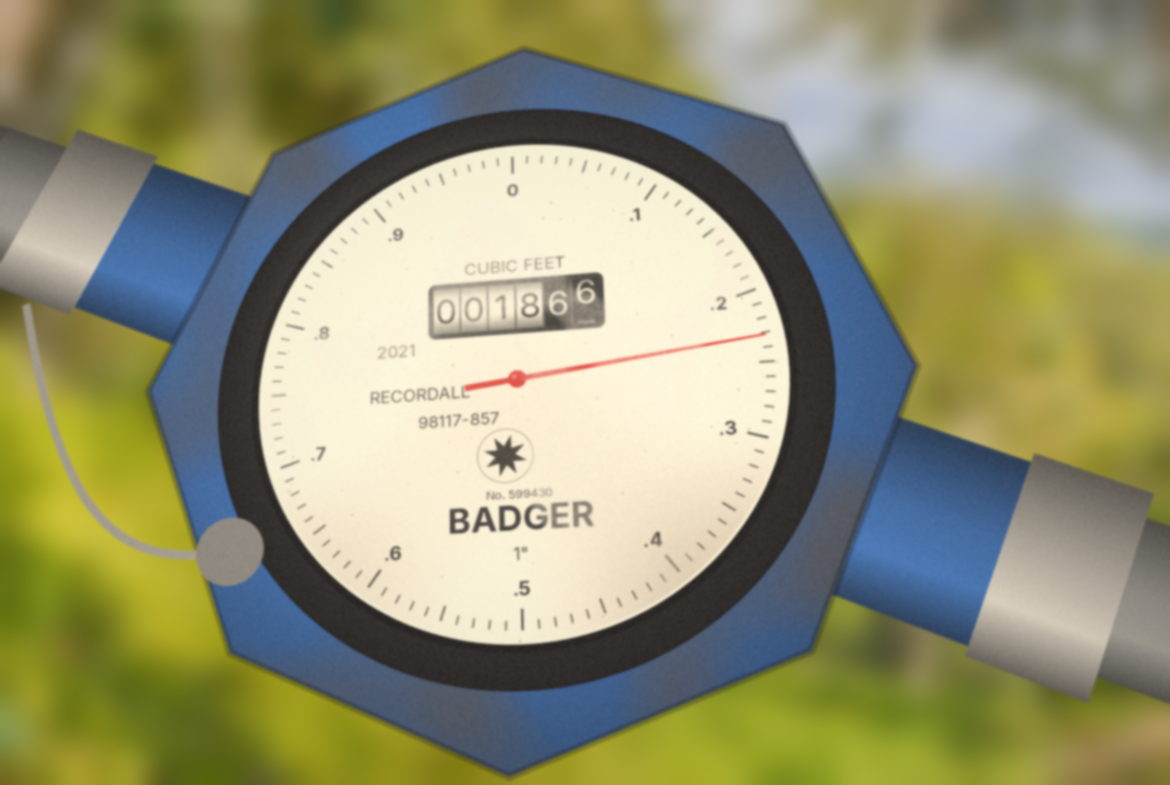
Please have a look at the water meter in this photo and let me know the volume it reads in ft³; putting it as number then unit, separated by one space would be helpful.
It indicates 1866.23 ft³
